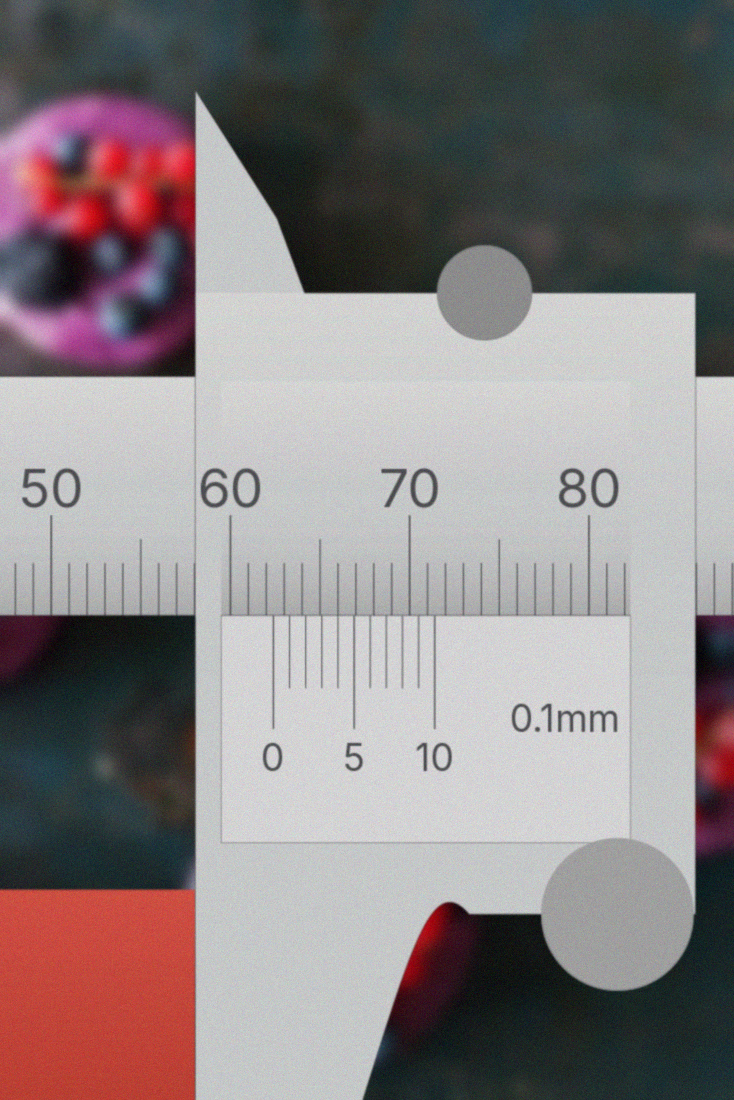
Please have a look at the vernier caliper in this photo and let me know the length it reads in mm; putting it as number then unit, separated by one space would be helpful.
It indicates 62.4 mm
